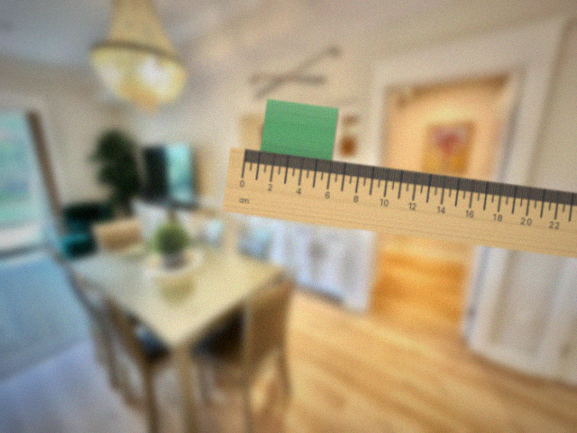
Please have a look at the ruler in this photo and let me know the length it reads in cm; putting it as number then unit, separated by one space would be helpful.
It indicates 5 cm
